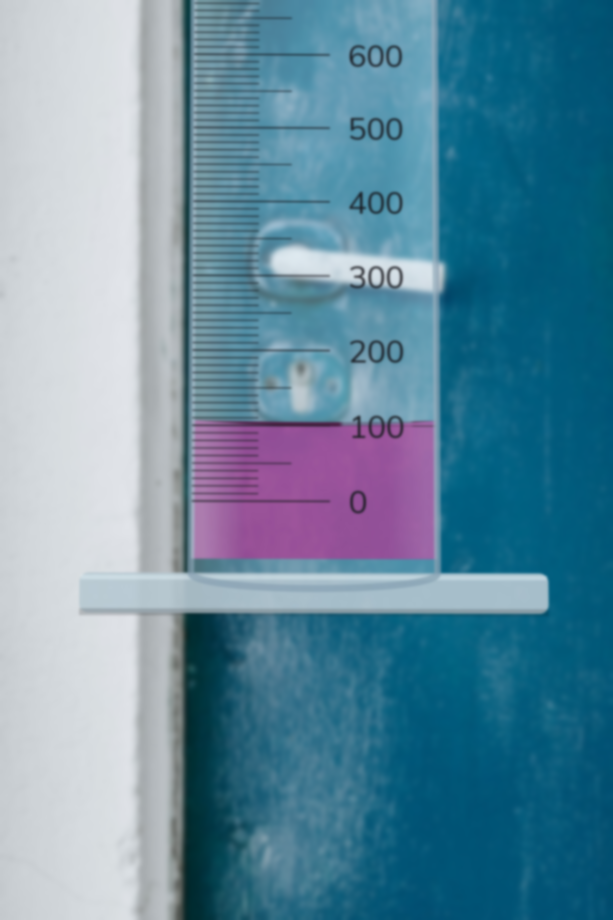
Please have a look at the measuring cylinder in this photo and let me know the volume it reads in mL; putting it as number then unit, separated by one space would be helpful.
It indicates 100 mL
